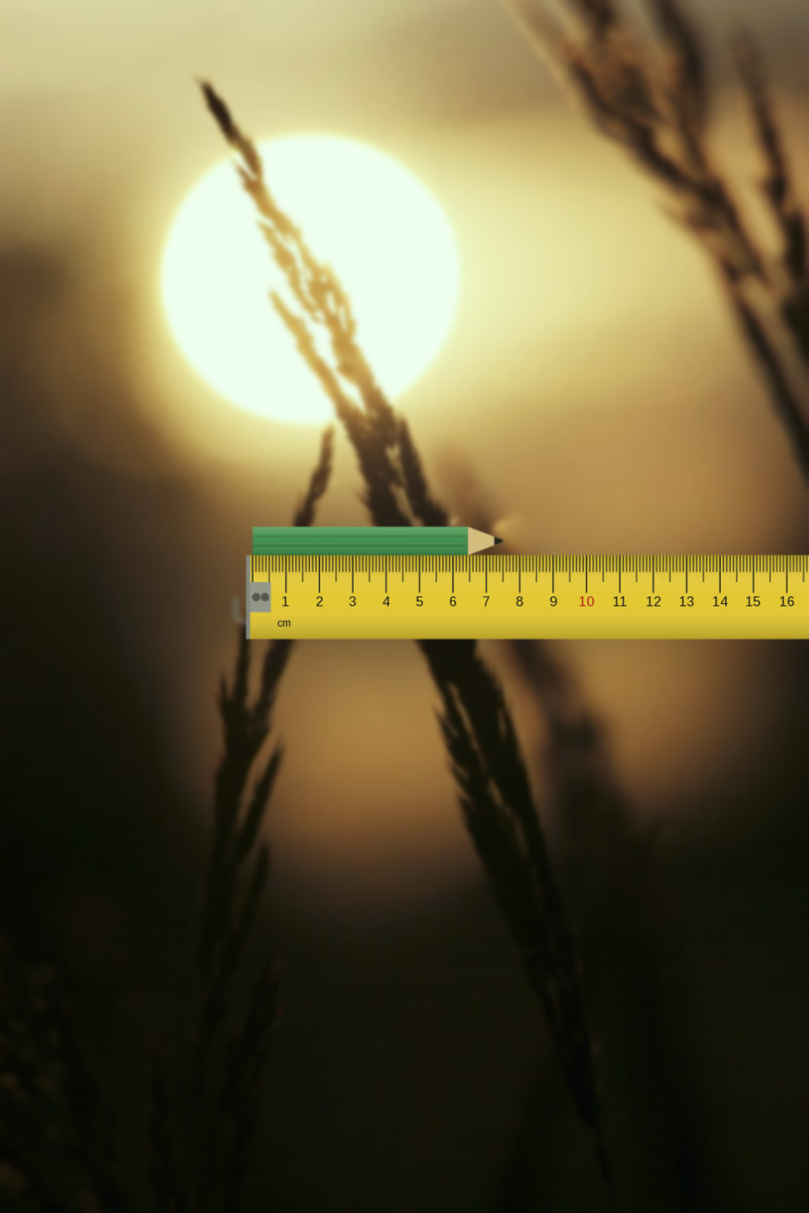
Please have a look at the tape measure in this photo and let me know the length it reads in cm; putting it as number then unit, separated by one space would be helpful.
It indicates 7.5 cm
